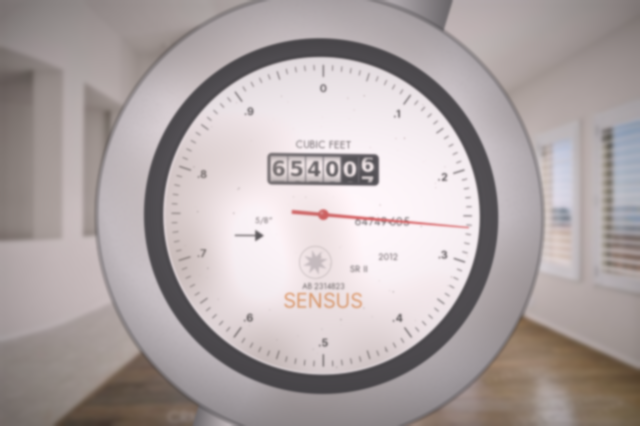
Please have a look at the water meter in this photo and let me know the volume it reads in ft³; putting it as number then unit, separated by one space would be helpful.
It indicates 654006.26 ft³
